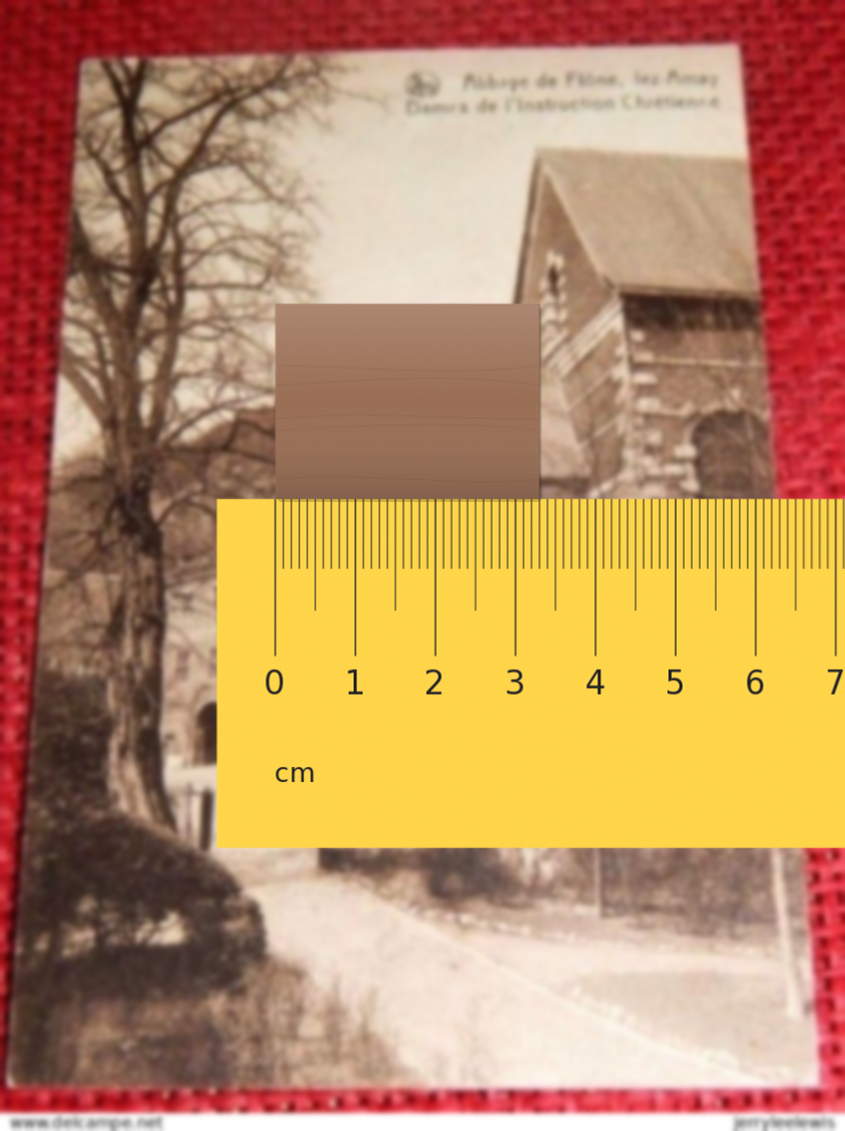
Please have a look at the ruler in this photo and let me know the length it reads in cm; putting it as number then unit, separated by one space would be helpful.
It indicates 3.3 cm
